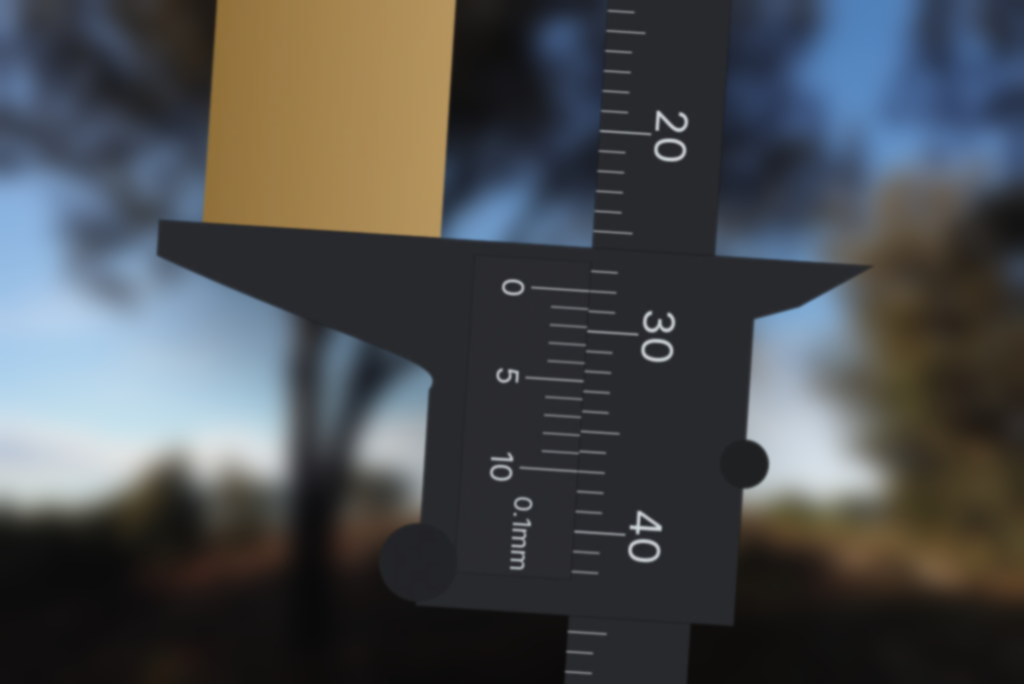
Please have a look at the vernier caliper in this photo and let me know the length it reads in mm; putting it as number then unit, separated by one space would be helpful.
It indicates 28.0 mm
